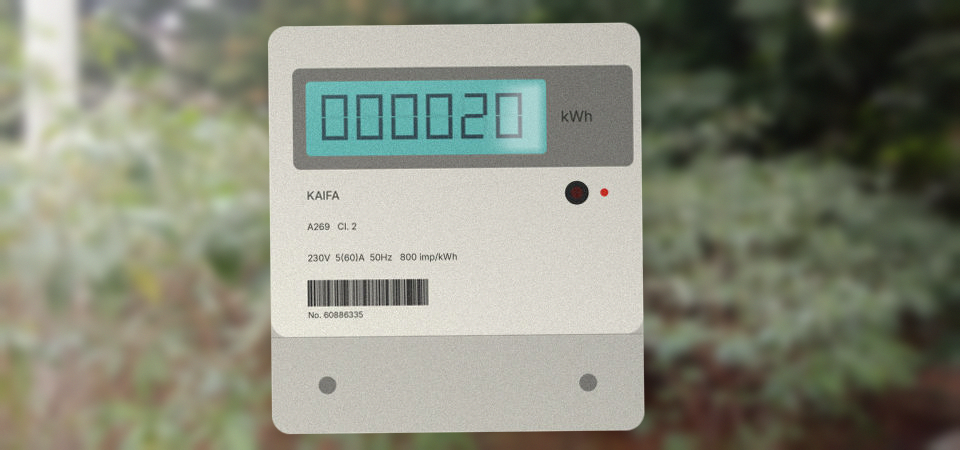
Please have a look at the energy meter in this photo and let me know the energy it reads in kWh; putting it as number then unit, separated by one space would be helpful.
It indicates 20 kWh
